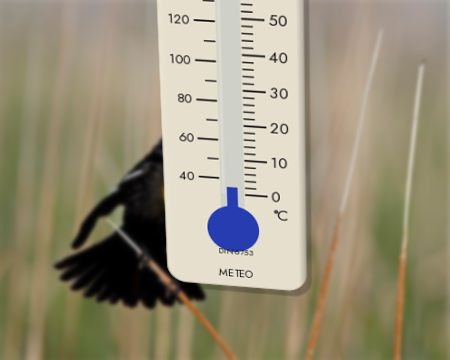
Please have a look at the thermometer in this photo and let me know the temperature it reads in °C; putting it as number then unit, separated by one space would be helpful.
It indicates 2 °C
